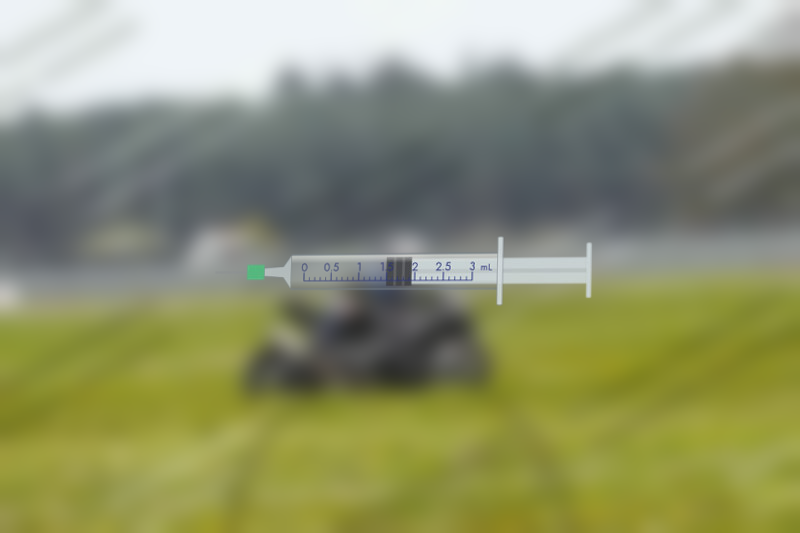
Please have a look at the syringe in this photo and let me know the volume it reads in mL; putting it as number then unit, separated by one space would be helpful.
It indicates 1.5 mL
